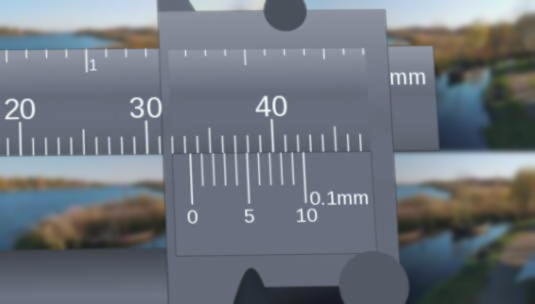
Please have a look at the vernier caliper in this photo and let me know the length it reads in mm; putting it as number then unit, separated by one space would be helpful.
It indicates 33.4 mm
